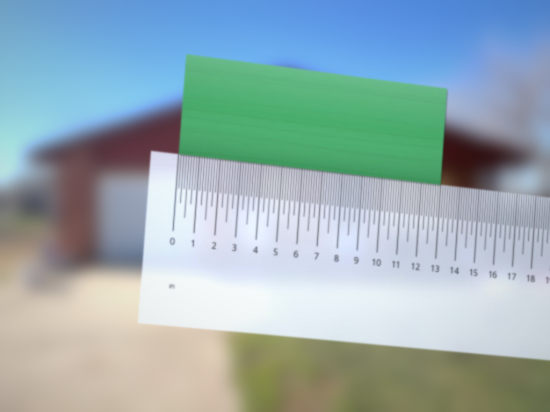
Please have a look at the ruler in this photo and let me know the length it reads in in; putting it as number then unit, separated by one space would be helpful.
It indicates 13 in
